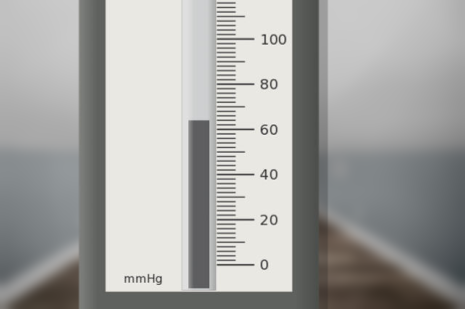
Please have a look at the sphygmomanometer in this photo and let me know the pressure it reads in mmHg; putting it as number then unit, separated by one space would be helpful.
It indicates 64 mmHg
